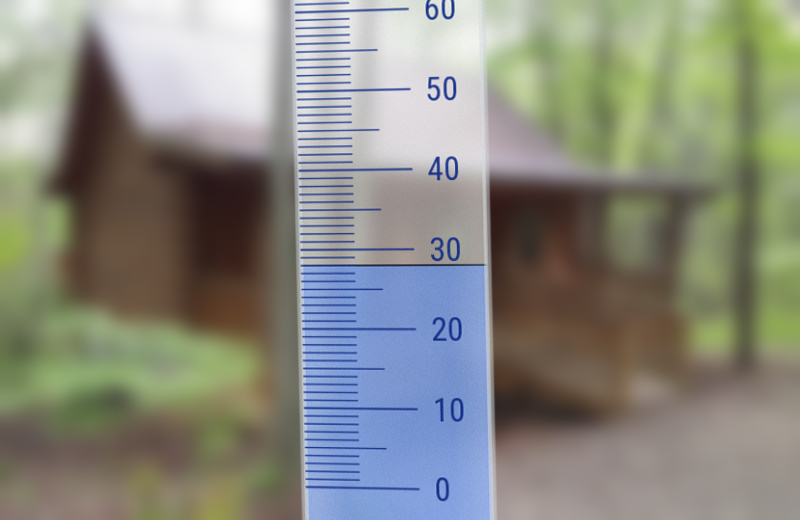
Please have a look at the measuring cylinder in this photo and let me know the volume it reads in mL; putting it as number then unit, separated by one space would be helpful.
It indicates 28 mL
